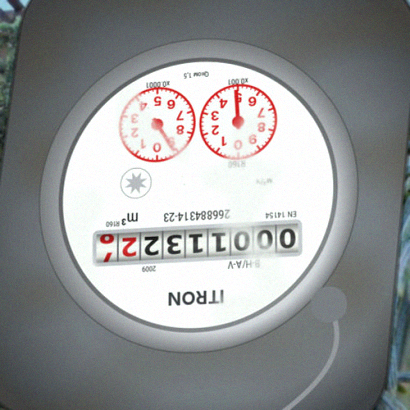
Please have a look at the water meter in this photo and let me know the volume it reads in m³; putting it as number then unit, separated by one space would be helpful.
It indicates 1132.2749 m³
